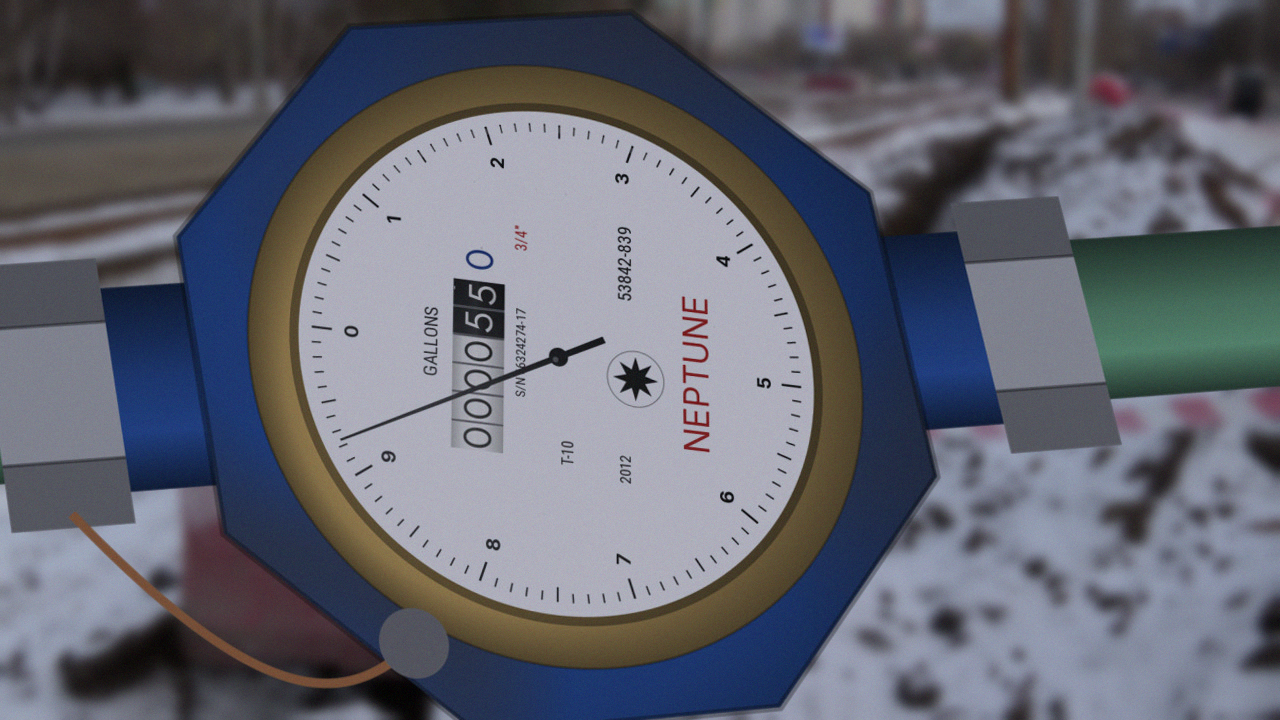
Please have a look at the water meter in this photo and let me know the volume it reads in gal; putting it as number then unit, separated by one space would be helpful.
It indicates 549.2 gal
